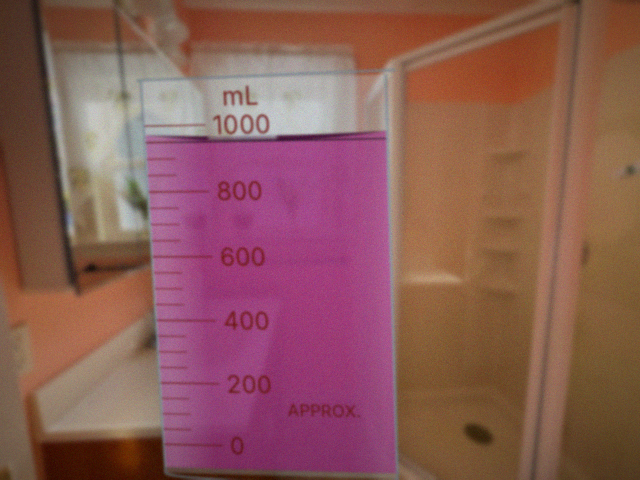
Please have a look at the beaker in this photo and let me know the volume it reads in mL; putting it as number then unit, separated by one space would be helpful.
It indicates 950 mL
